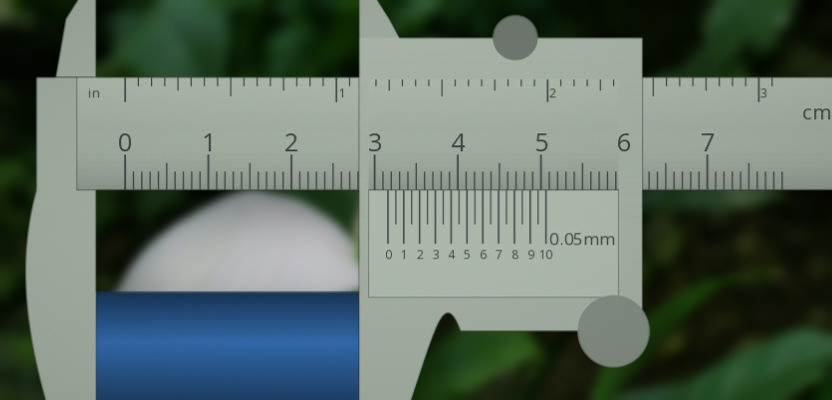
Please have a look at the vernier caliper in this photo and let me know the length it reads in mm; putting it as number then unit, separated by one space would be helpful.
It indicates 31.6 mm
